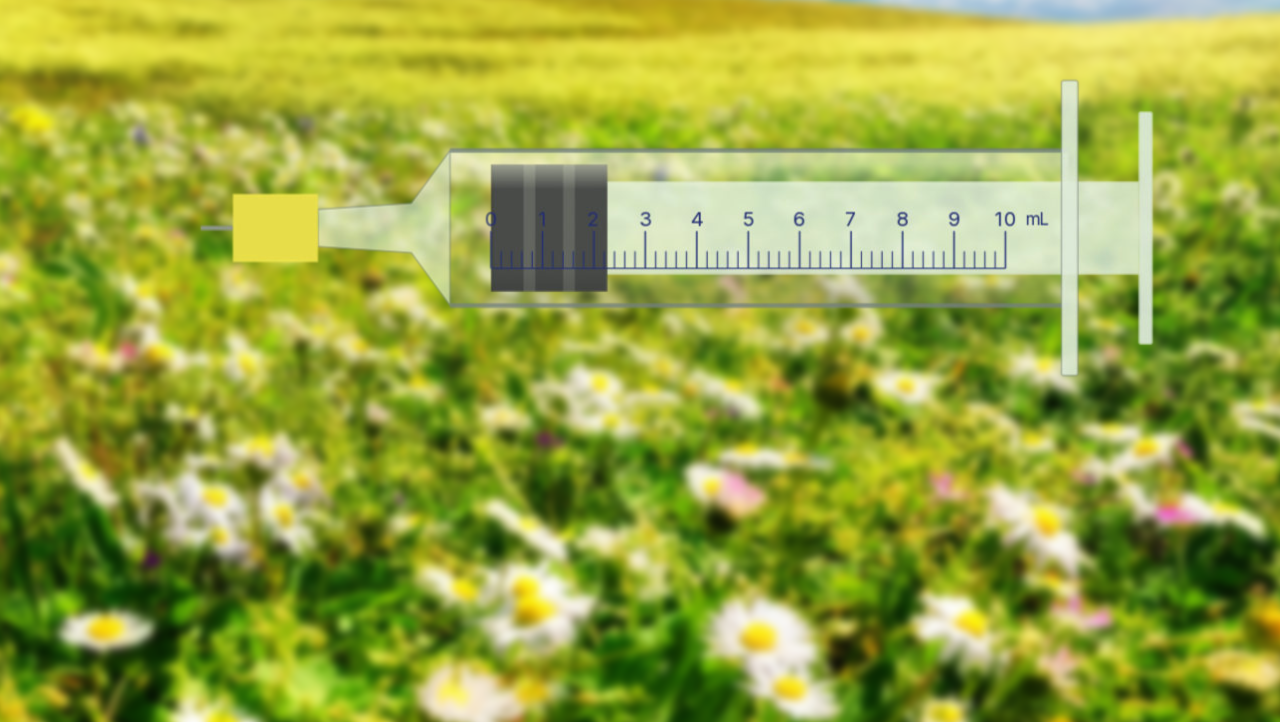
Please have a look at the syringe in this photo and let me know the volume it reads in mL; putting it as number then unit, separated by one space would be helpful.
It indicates 0 mL
